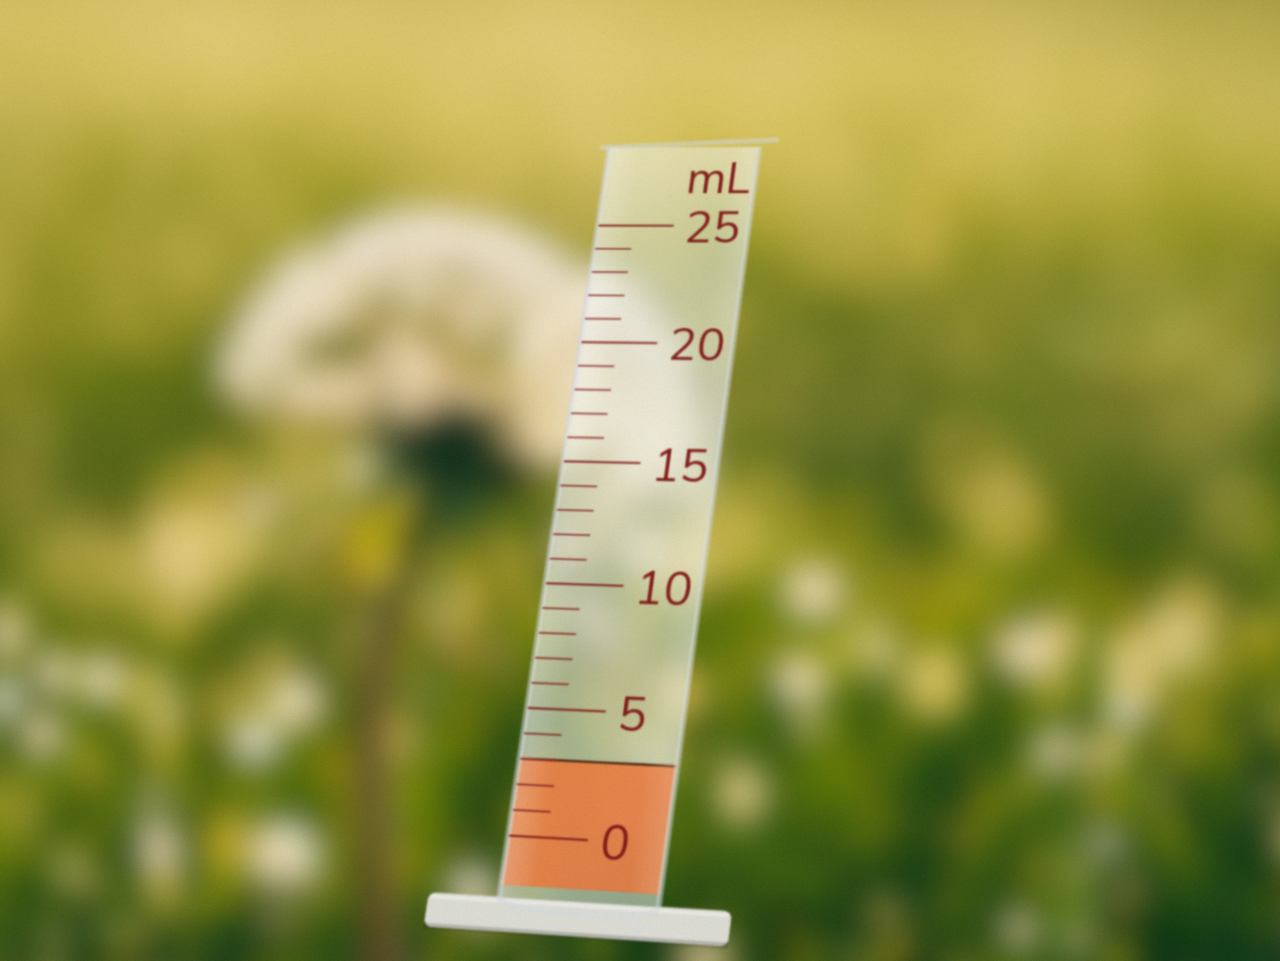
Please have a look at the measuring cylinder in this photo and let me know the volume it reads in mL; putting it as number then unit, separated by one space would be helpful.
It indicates 3 mL
